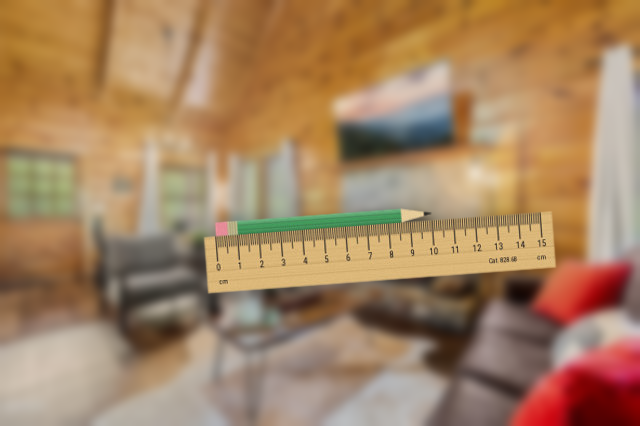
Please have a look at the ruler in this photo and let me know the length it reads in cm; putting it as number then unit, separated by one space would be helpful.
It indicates 10 cm
